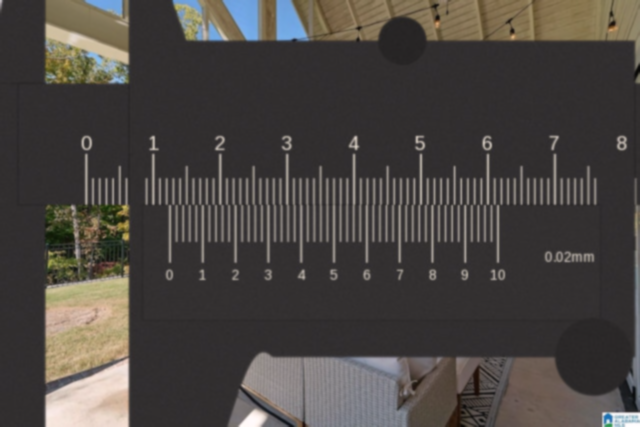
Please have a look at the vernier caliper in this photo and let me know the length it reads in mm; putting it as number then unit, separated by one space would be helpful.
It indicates 12.5 mm
